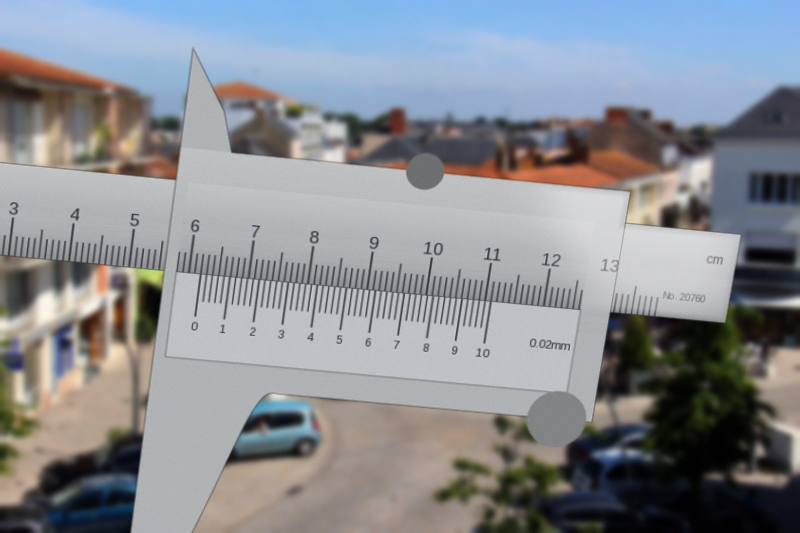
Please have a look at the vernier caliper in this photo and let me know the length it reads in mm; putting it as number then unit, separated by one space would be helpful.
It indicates 62.0 mm
